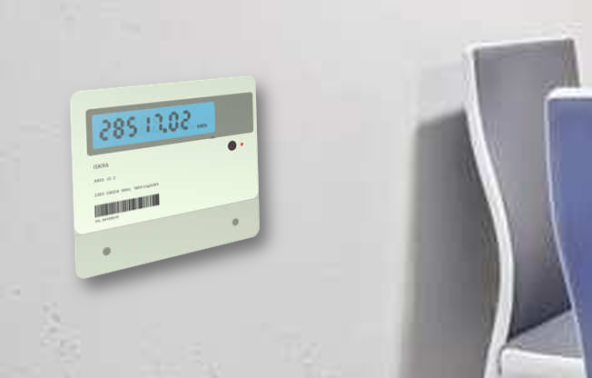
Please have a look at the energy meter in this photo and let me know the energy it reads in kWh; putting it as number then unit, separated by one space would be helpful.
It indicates 28517.02 kWh
